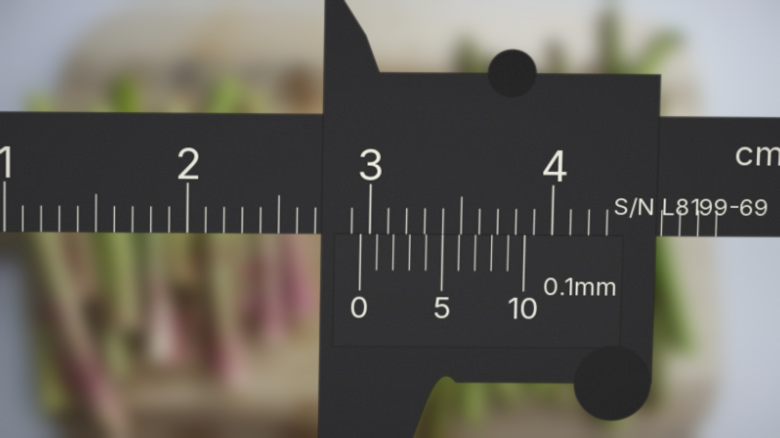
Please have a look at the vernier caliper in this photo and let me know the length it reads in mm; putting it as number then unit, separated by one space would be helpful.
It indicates 29.5 mm
